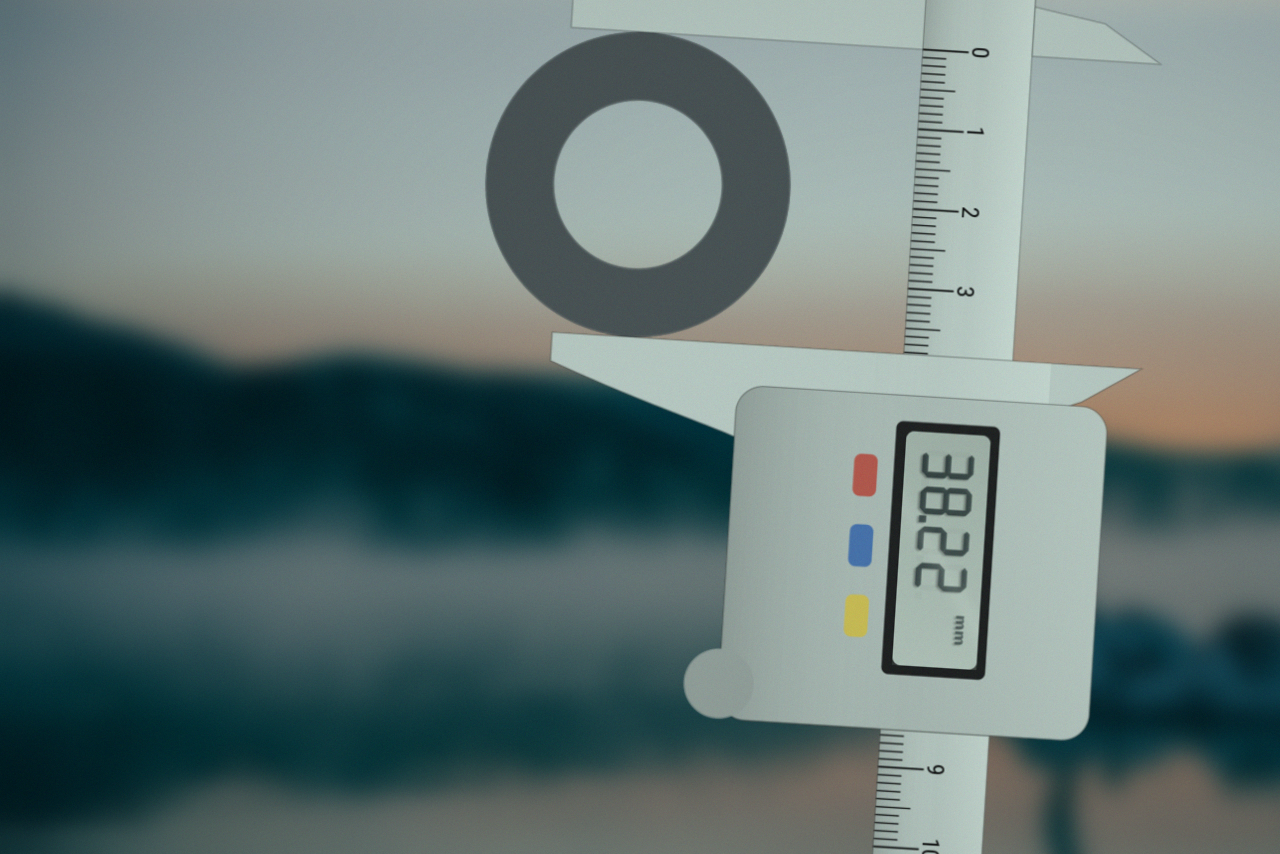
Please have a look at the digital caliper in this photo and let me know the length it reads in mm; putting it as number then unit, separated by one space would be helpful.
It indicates 38.22 mm
